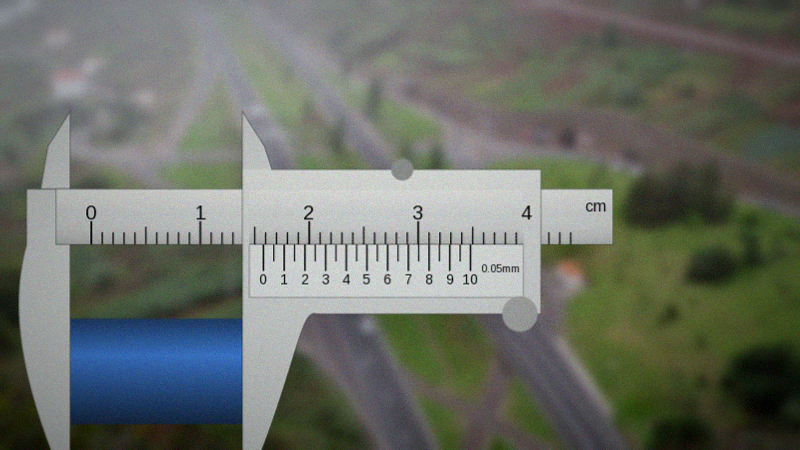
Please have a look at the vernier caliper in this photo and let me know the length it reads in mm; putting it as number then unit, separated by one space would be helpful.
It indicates 15.8 mm
